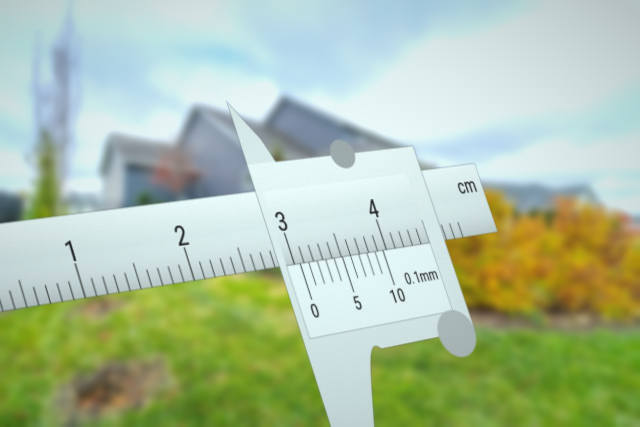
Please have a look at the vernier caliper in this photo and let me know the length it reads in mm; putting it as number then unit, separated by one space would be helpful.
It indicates 30.6 mm
